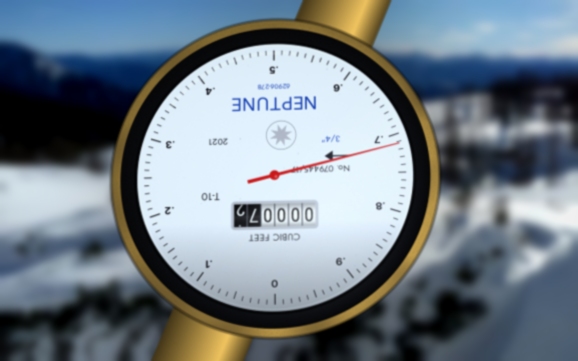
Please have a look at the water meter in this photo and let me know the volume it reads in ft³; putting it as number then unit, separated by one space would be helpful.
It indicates 71.71 ft³
